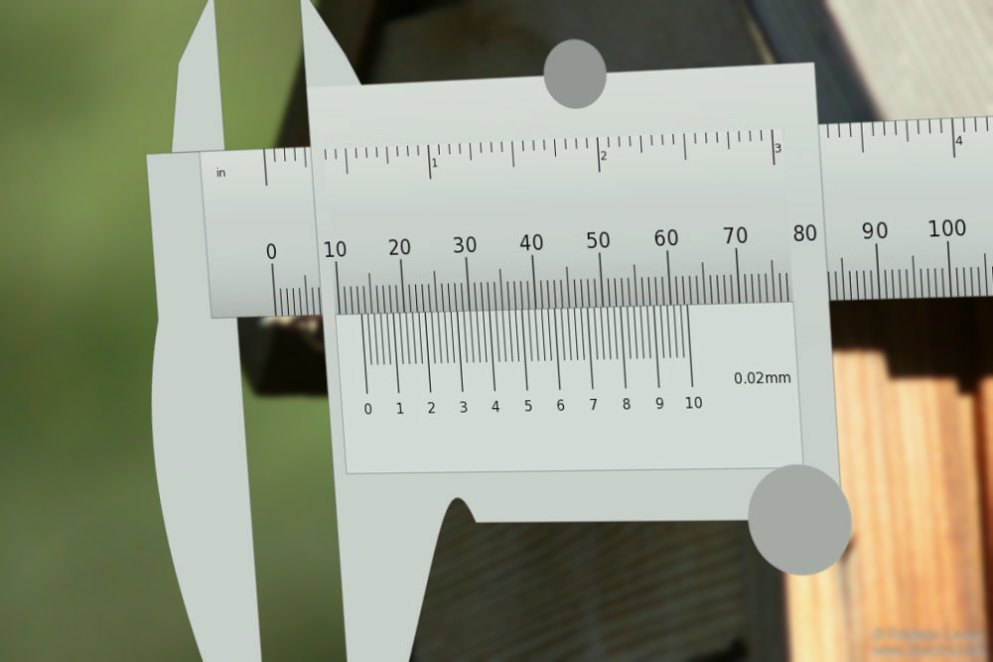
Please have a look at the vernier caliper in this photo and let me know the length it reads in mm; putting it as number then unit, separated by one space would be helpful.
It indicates 13.4 mm
